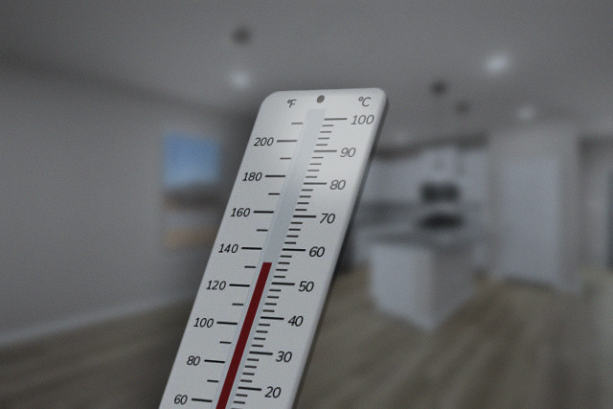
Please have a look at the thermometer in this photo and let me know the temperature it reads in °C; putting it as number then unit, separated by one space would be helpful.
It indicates 56 °C
